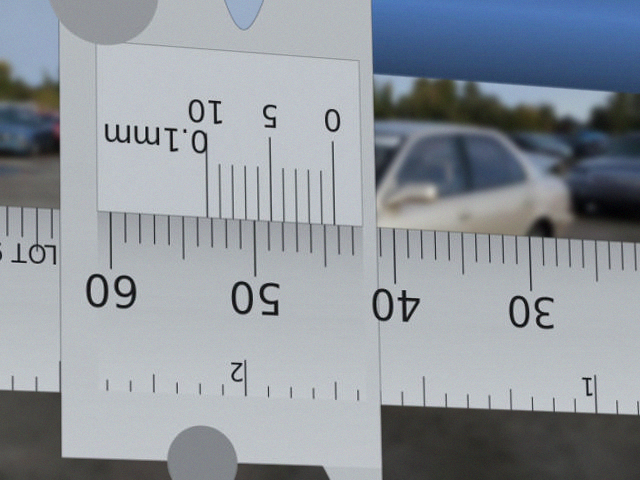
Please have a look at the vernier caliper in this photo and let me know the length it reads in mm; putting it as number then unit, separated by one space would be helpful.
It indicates 44.3 mm
